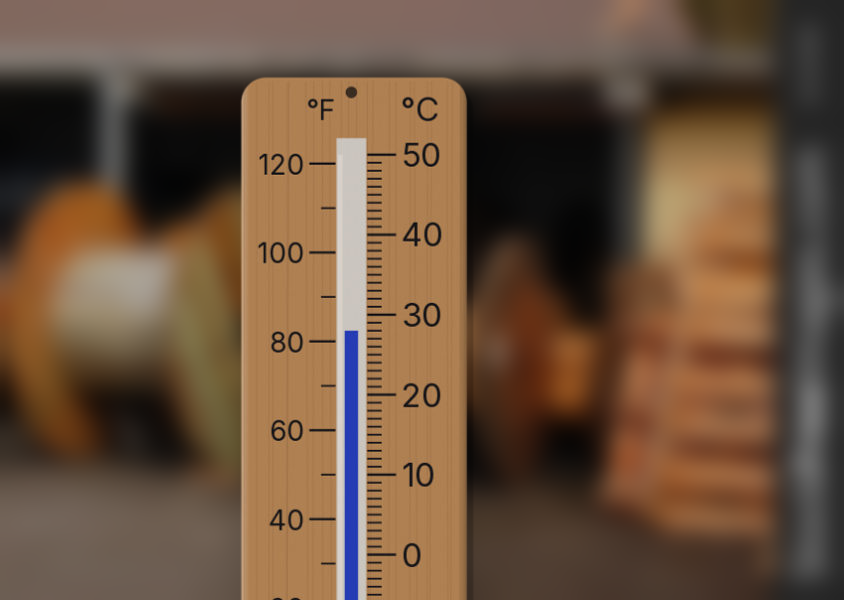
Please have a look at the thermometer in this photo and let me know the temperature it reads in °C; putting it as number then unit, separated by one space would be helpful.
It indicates 28 °C
